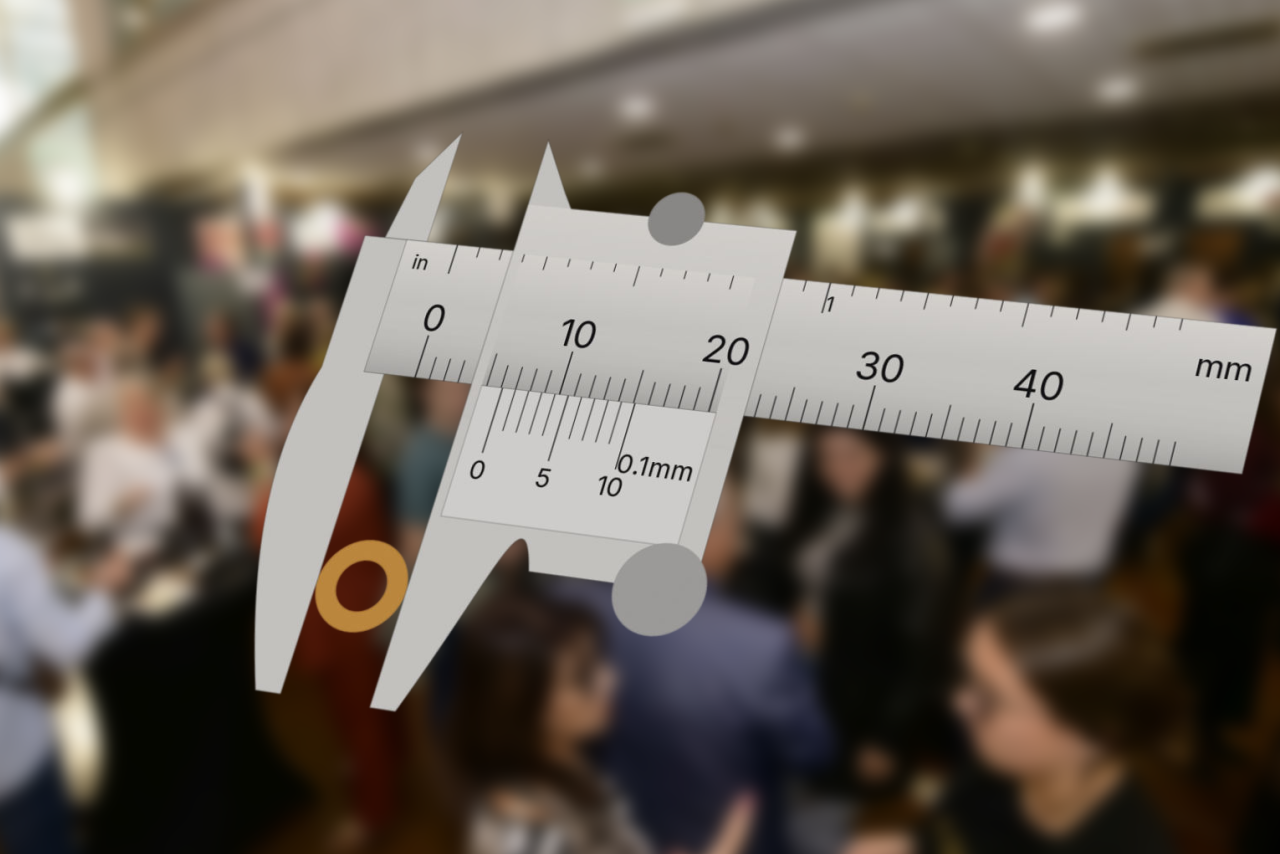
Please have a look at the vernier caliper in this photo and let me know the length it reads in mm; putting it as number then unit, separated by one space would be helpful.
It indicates 6.1 mm
